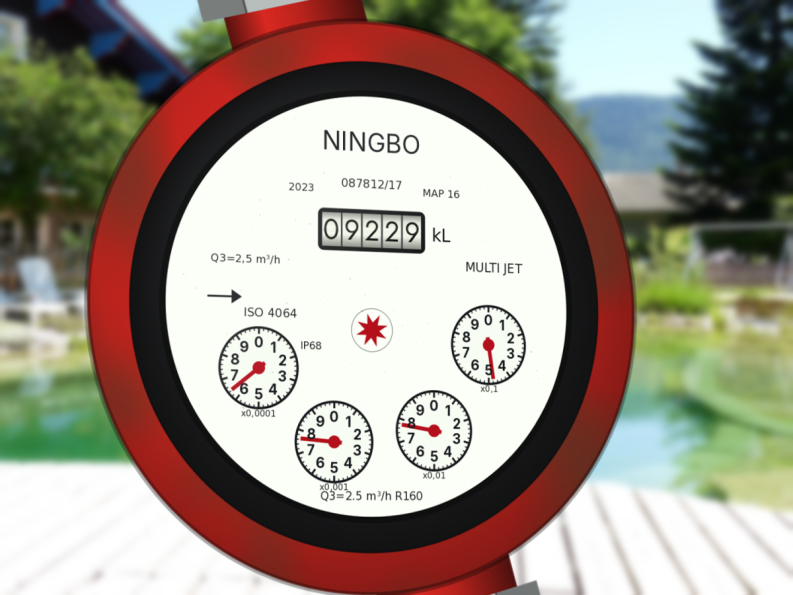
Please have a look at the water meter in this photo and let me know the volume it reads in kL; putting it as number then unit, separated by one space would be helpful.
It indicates 9229.4776 kL
